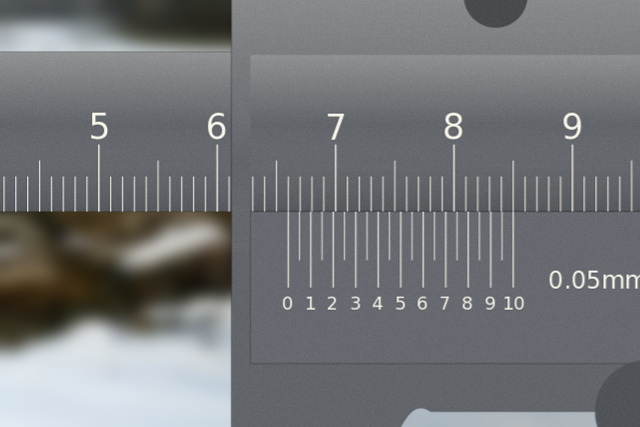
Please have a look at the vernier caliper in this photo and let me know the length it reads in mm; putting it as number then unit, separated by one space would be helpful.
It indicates 66.0 mm
